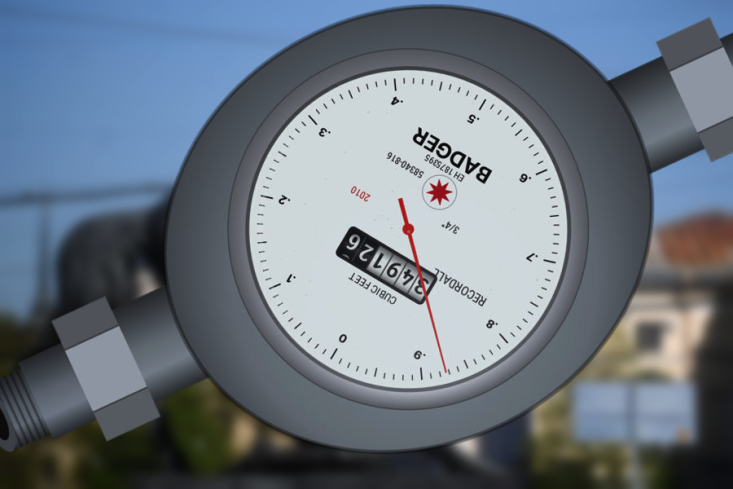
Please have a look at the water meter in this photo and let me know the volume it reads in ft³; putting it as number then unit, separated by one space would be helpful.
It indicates 349125.87 ft³
